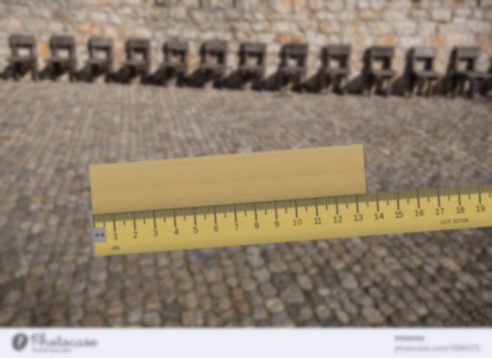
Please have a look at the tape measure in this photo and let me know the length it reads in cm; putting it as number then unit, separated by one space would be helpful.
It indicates 13.5 cm
